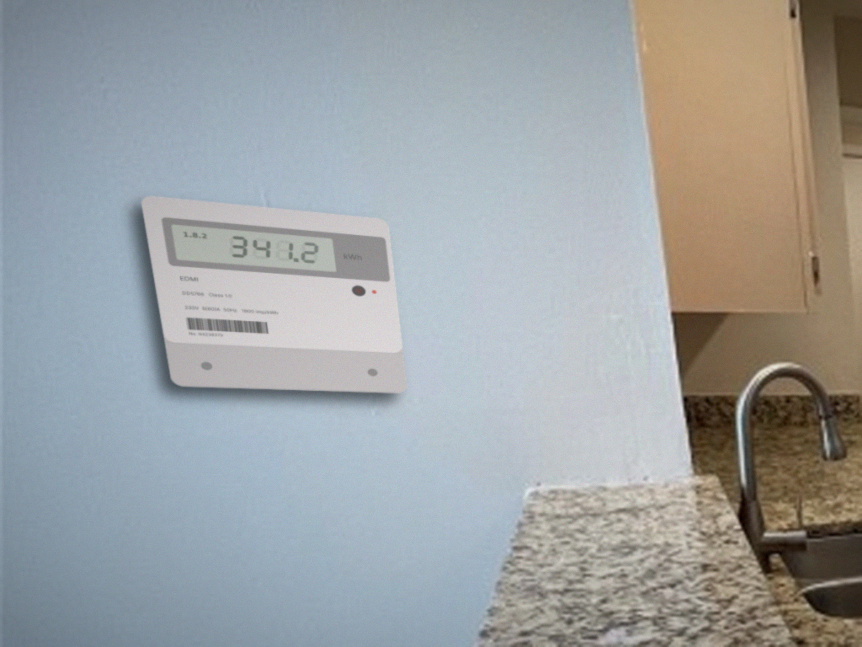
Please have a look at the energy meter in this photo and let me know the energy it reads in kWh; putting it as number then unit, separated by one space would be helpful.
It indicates 341.2 kWh
